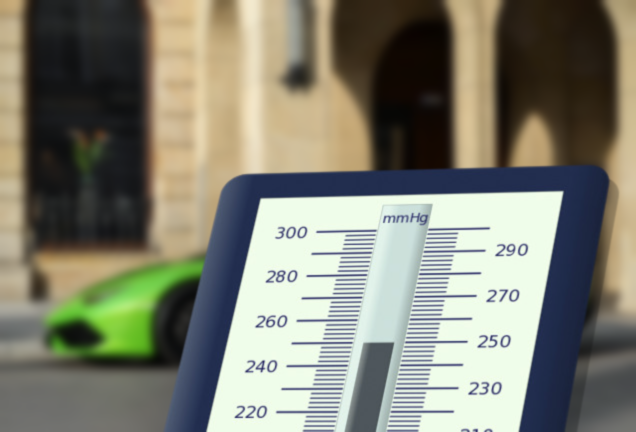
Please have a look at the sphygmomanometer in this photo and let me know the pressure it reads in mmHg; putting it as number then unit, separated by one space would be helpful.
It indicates 250 mmHg
